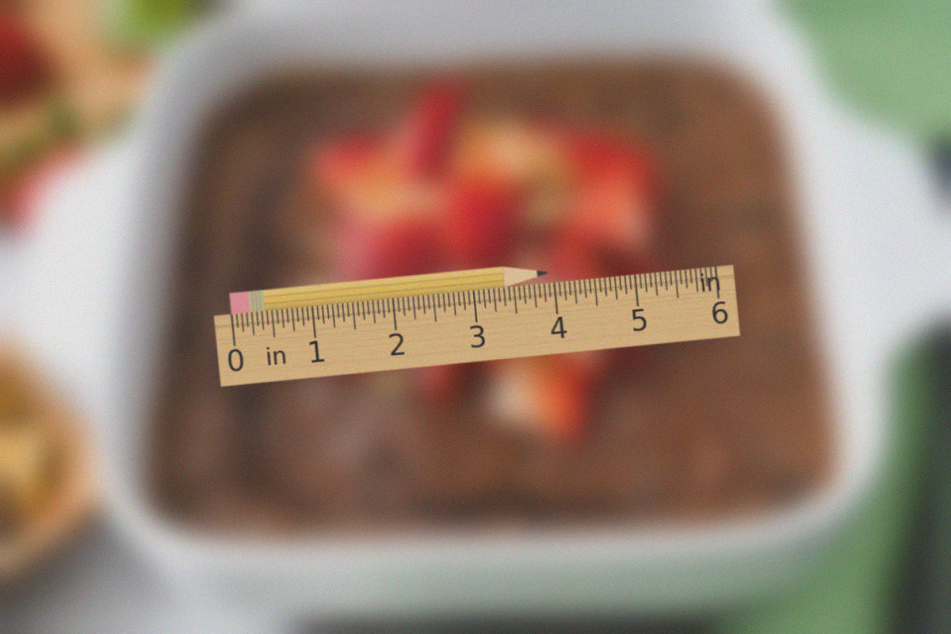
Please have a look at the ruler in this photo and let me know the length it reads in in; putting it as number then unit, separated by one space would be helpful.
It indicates 3.9375 in
